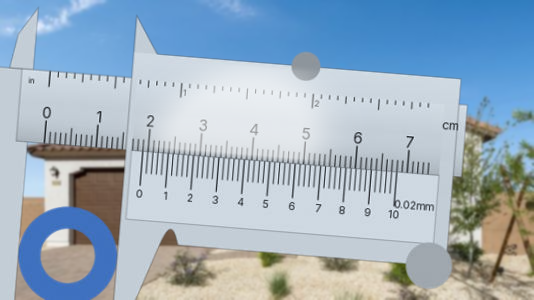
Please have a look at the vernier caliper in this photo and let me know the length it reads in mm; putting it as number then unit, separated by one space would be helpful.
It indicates 19.0 mm
